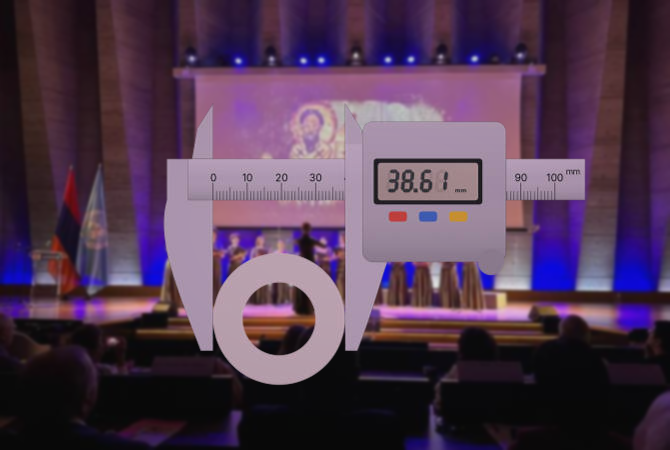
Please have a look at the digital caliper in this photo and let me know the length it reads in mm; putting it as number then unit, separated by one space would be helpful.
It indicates 38.61 mm
